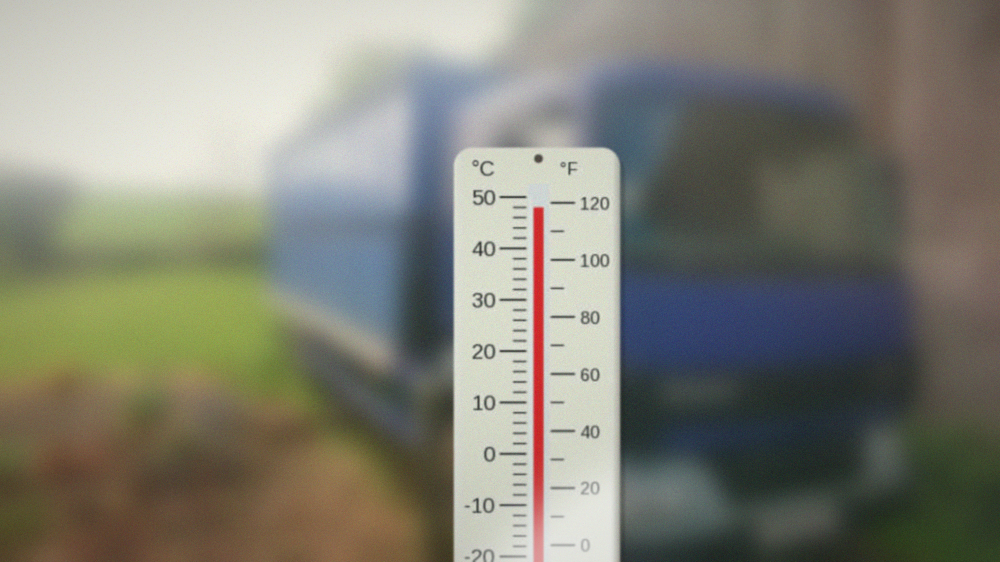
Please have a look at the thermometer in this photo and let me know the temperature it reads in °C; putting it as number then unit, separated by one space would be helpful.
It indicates 48 °C
